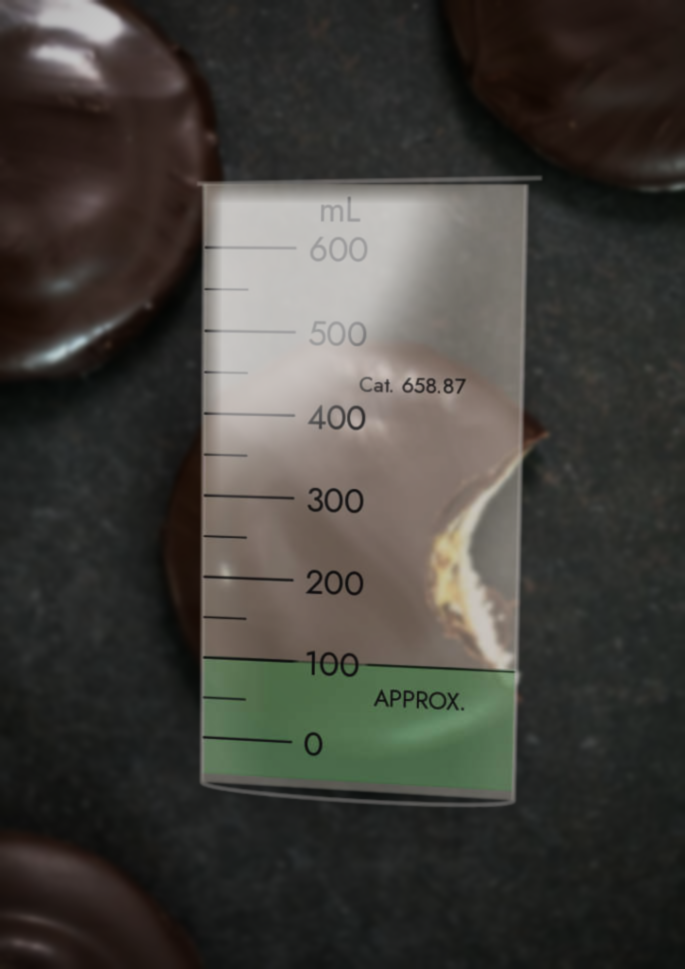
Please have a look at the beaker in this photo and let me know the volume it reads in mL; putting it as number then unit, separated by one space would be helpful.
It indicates 100 mL
